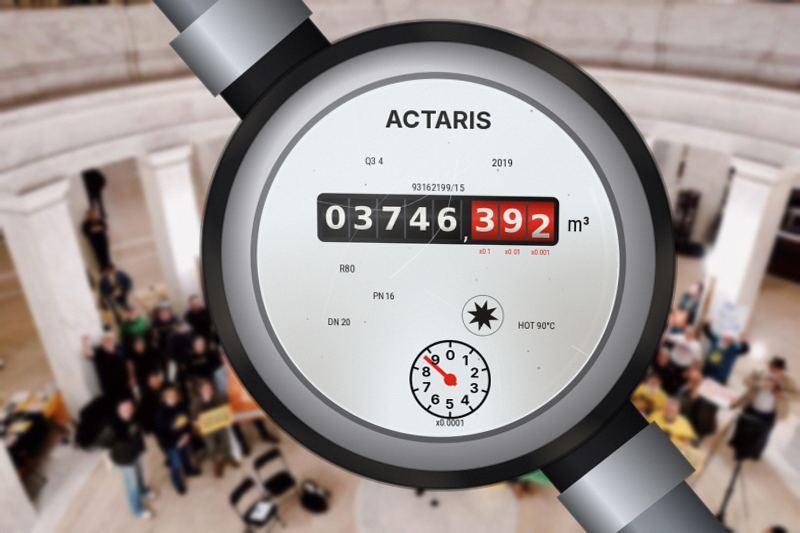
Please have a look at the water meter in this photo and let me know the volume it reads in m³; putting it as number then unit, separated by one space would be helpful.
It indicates 3746.3918 m³
